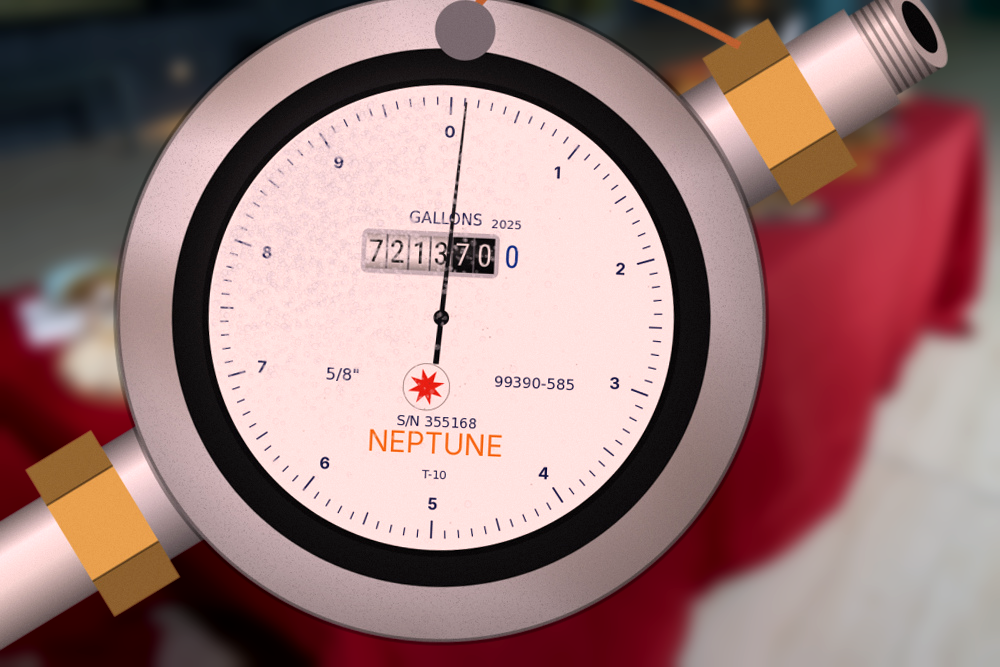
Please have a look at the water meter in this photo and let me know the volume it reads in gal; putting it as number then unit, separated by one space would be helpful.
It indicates 7213700.1 gal
